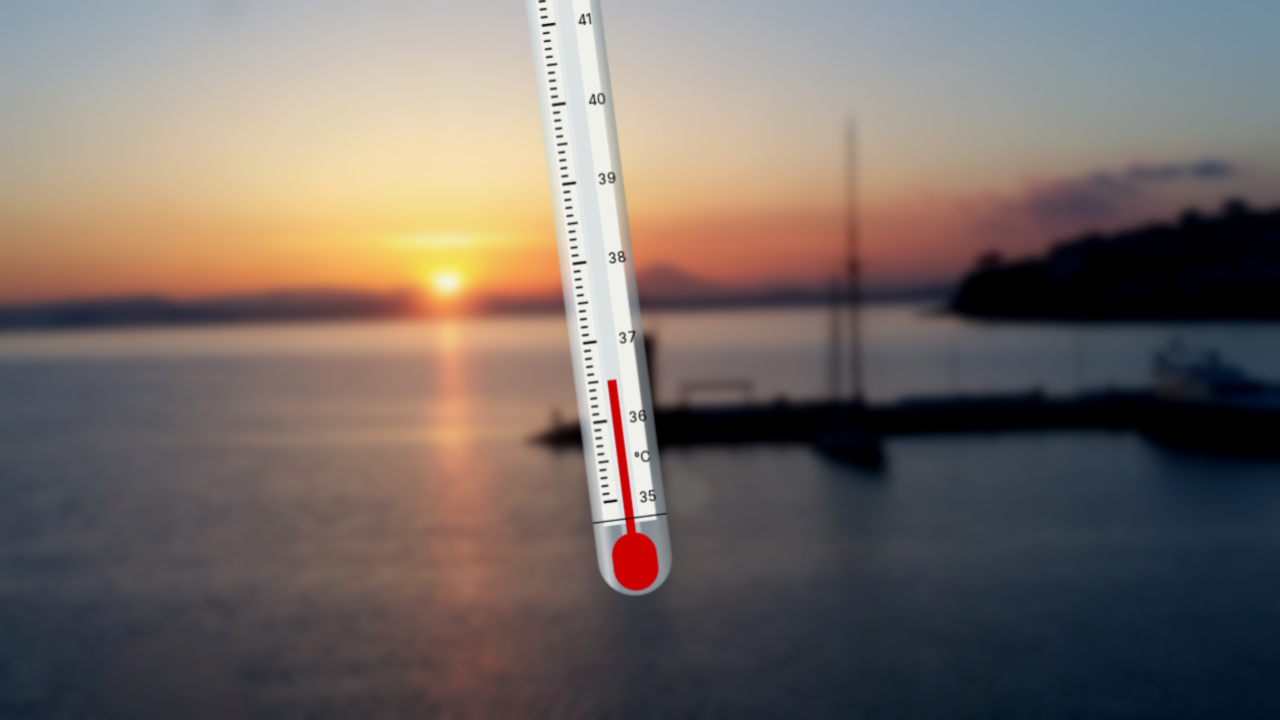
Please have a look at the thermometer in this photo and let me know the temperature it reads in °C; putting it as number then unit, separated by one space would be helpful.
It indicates 36.5 °C
